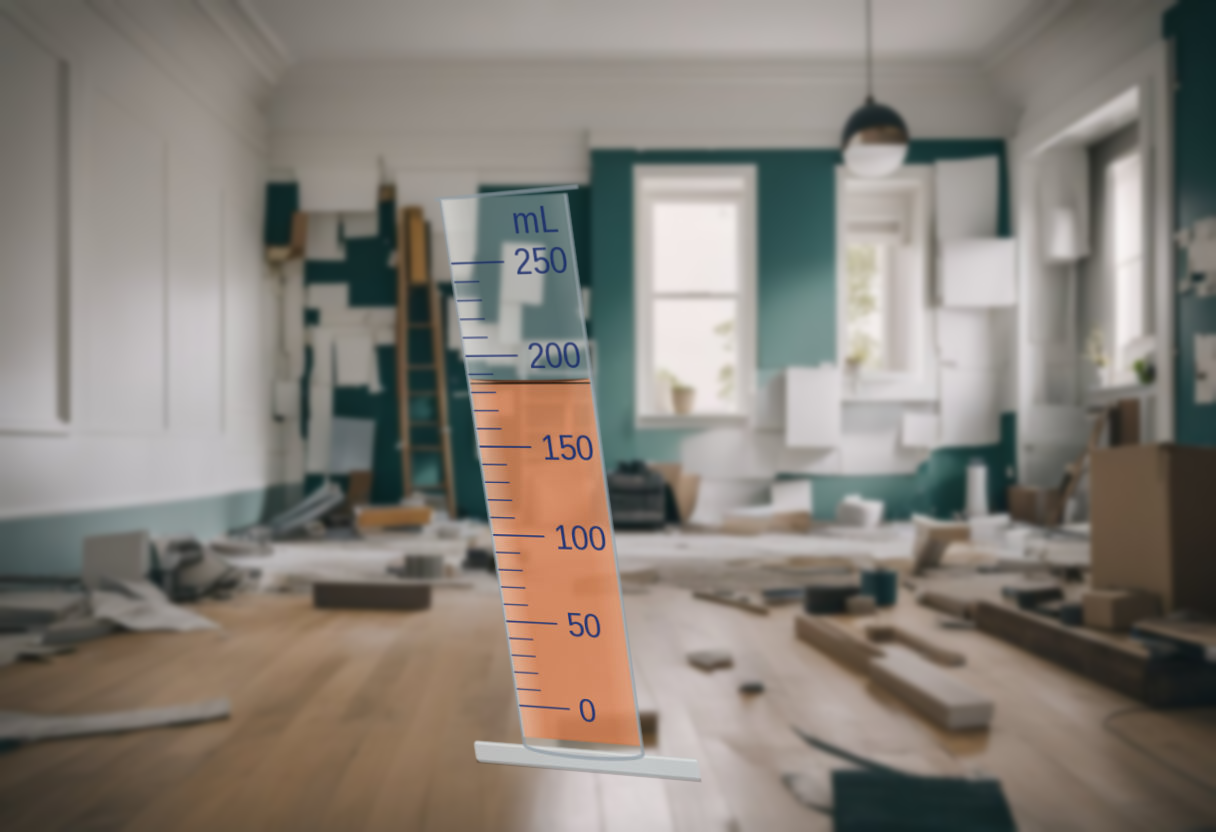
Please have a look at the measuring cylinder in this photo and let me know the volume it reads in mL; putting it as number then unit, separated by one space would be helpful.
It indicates 185 mL
